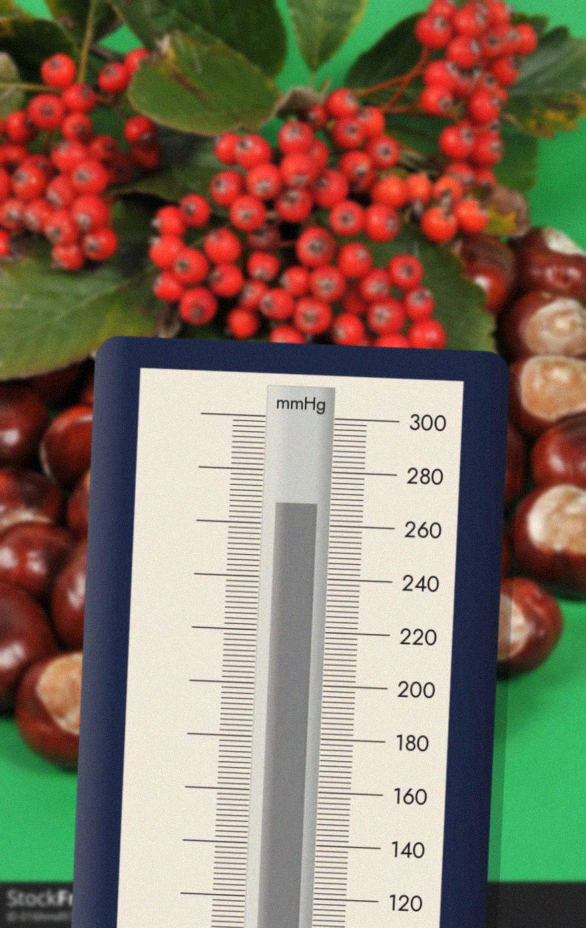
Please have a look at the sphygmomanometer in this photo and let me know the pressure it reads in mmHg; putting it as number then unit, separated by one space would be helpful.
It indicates 268 mmHg
